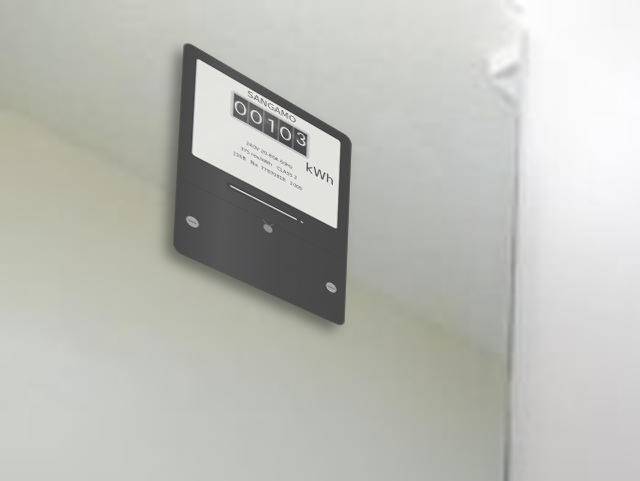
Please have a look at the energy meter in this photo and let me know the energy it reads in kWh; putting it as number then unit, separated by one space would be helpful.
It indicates 103 kWh
